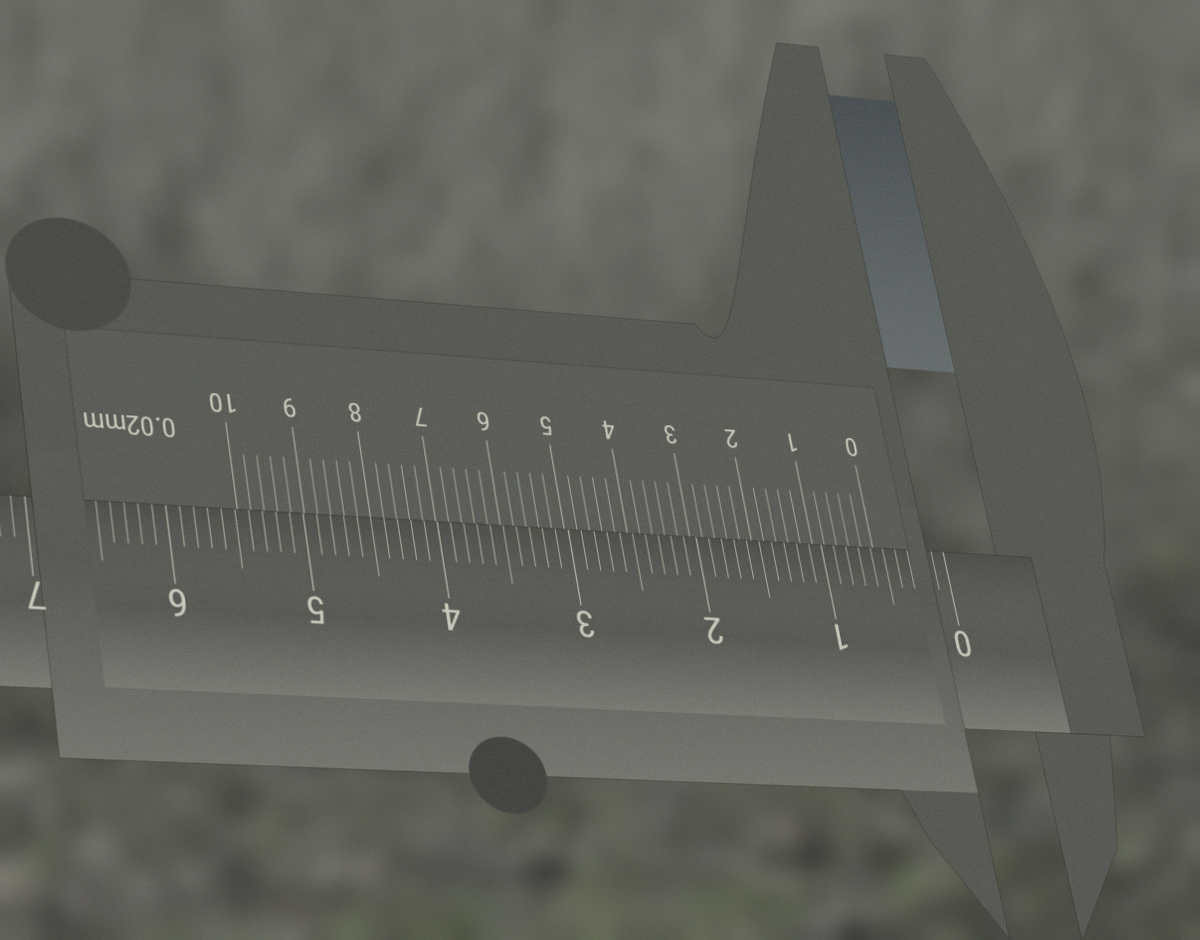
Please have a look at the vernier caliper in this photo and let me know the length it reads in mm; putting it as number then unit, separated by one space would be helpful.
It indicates 5.8 mm
